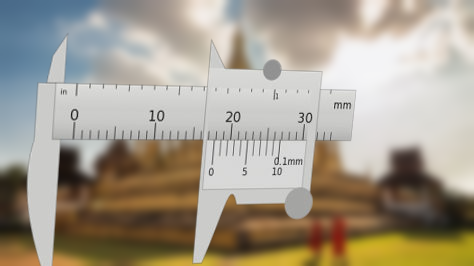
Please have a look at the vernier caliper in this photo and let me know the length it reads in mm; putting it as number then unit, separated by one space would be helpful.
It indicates 17.8 mm
